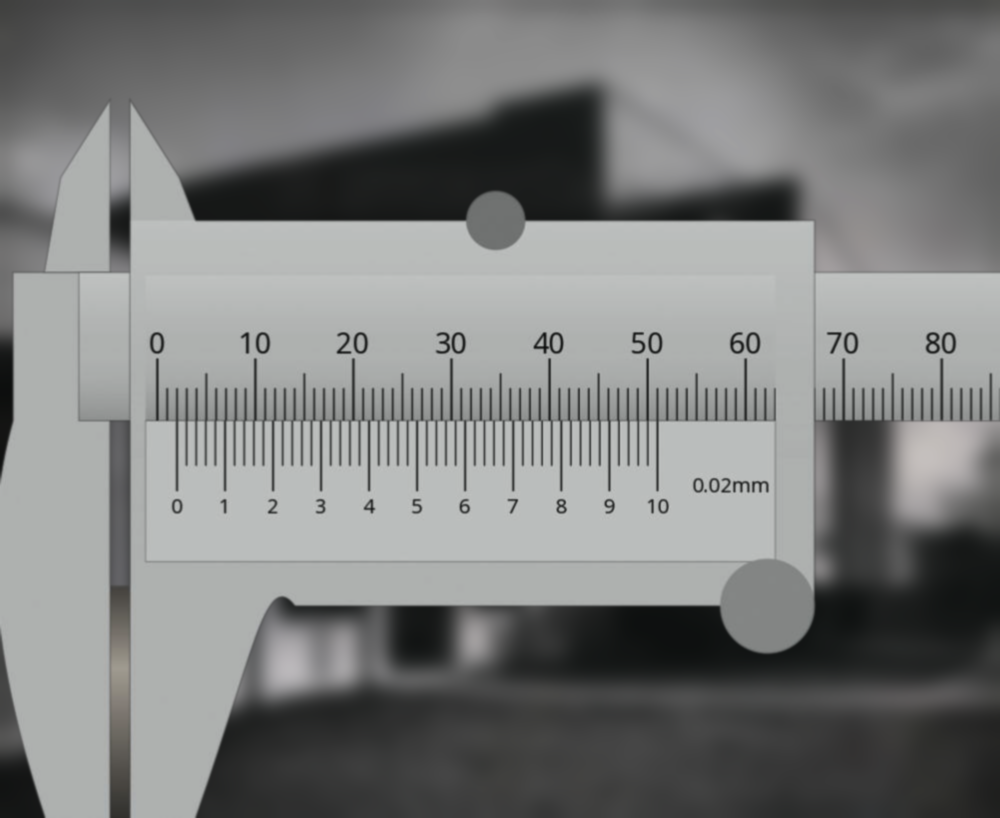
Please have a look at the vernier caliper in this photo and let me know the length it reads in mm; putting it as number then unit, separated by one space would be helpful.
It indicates 2.0 mm
